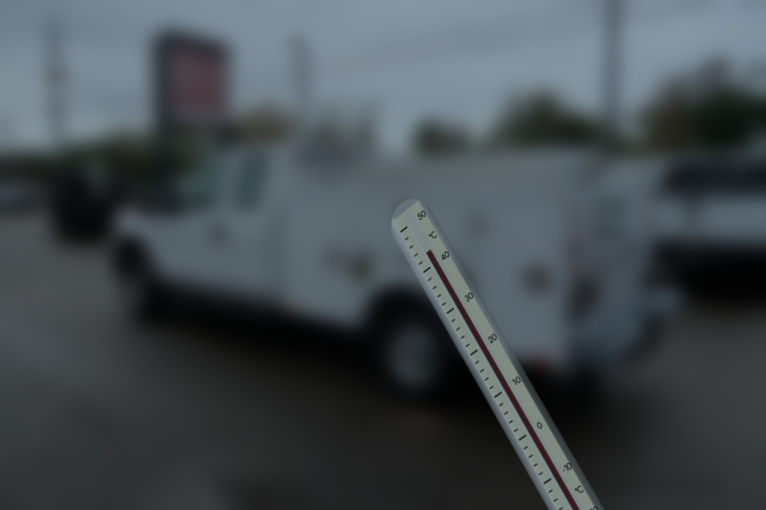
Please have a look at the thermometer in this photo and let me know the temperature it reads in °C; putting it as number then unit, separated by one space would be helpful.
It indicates 43 °C
